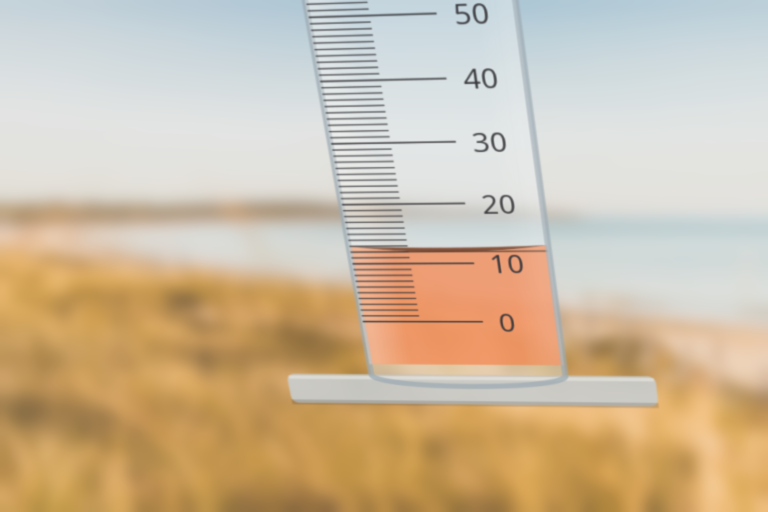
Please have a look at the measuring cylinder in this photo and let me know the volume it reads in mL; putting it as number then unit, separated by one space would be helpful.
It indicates 12 mL
